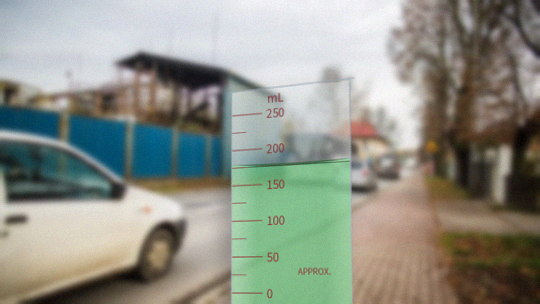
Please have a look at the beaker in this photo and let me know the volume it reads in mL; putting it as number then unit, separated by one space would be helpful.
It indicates 175 mL
